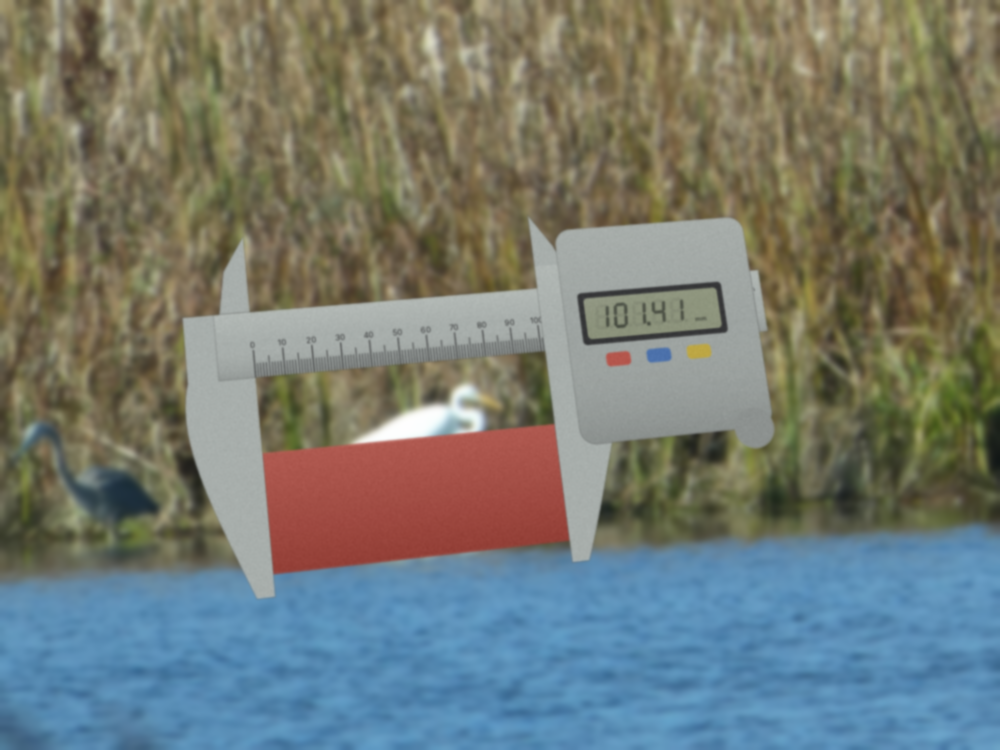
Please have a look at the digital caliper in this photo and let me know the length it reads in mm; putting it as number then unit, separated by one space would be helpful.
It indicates 101.41 mm
